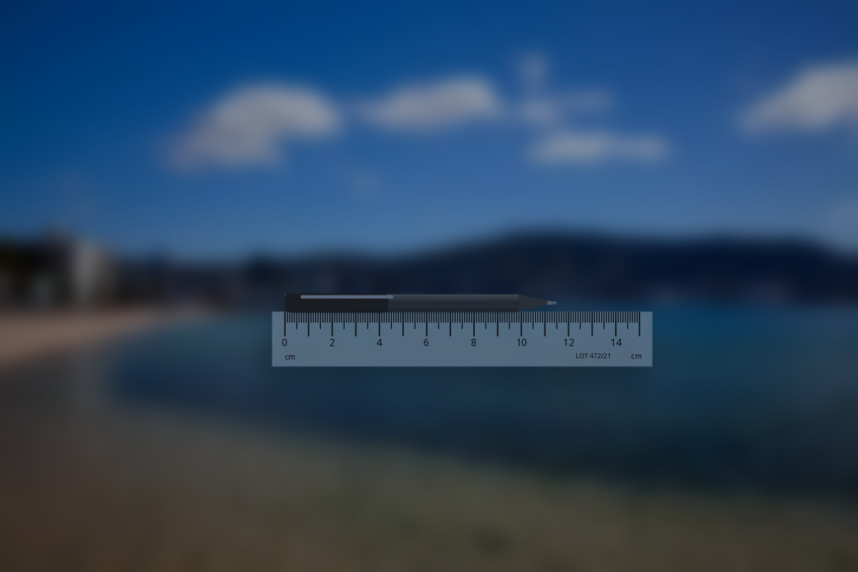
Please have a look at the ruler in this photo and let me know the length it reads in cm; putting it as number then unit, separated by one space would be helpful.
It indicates 11.5 cm
